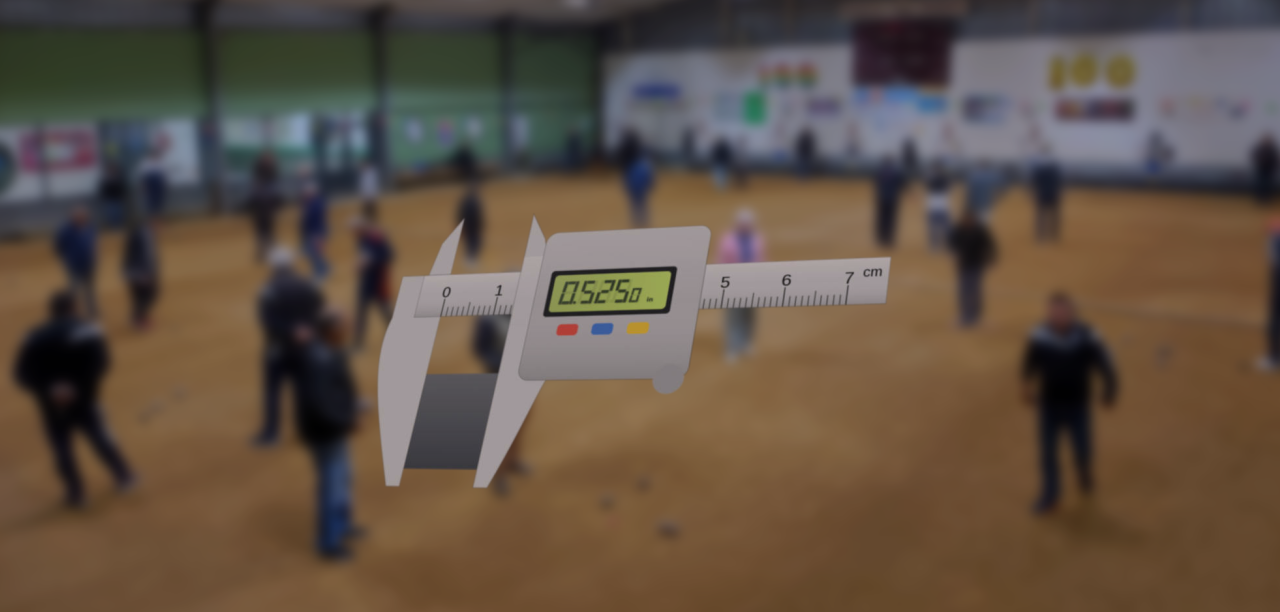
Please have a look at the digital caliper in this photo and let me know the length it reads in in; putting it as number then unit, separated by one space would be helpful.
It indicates 0.5250 in
